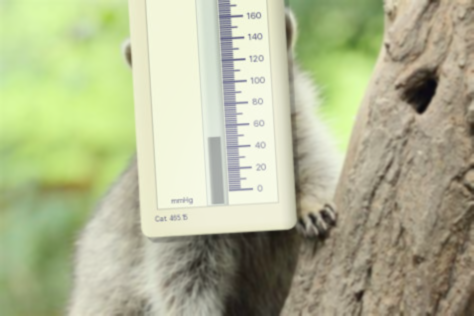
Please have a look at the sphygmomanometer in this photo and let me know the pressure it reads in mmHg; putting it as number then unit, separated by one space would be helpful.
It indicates 50 mmHg
